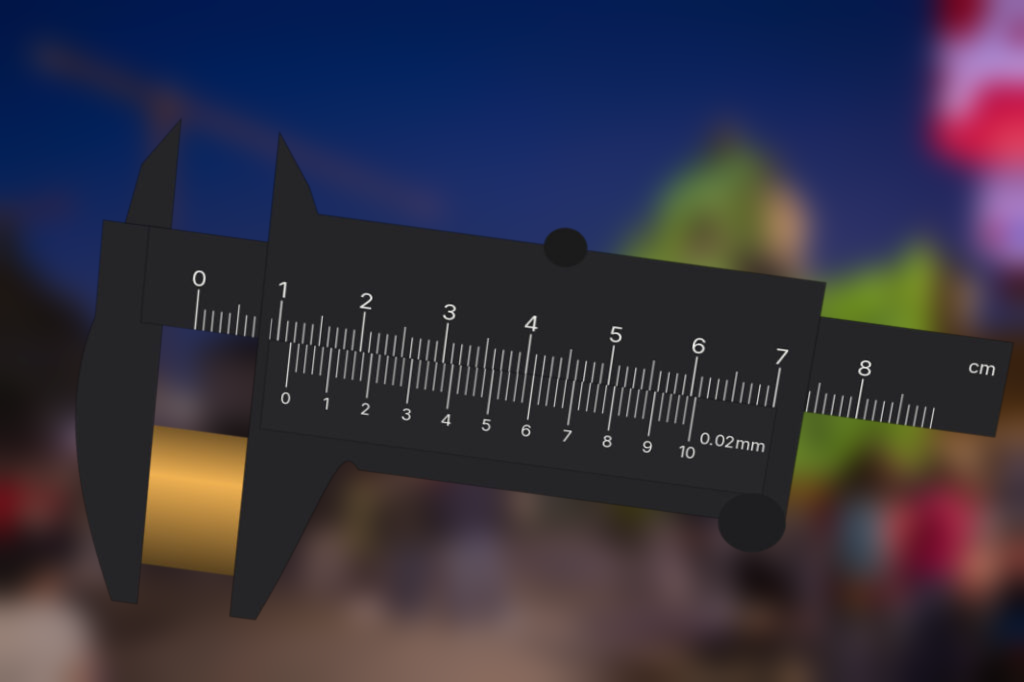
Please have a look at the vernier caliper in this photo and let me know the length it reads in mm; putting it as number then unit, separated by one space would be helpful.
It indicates 11.6 mm
